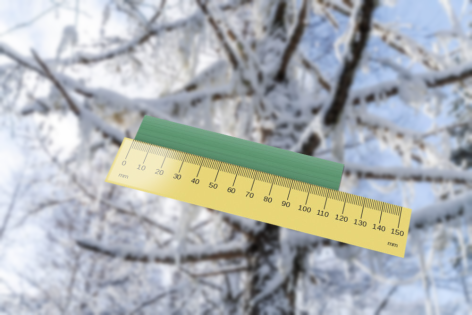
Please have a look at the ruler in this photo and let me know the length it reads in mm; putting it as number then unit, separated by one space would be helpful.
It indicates 115 mm
